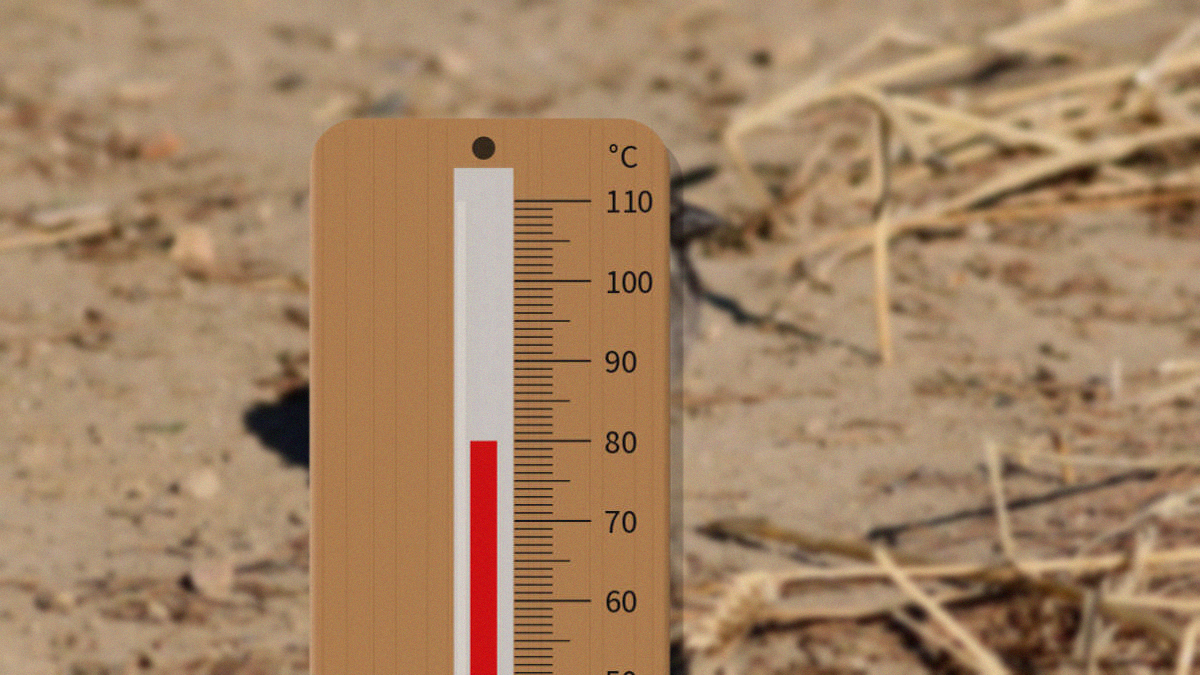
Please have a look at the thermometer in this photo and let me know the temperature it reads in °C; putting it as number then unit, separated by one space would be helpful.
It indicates 80 °C
